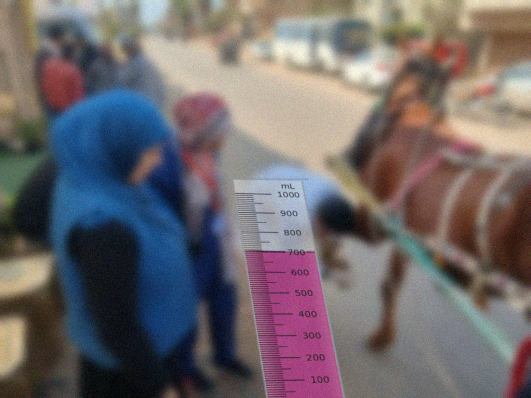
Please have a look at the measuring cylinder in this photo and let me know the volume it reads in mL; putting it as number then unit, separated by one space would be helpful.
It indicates 700 mL
